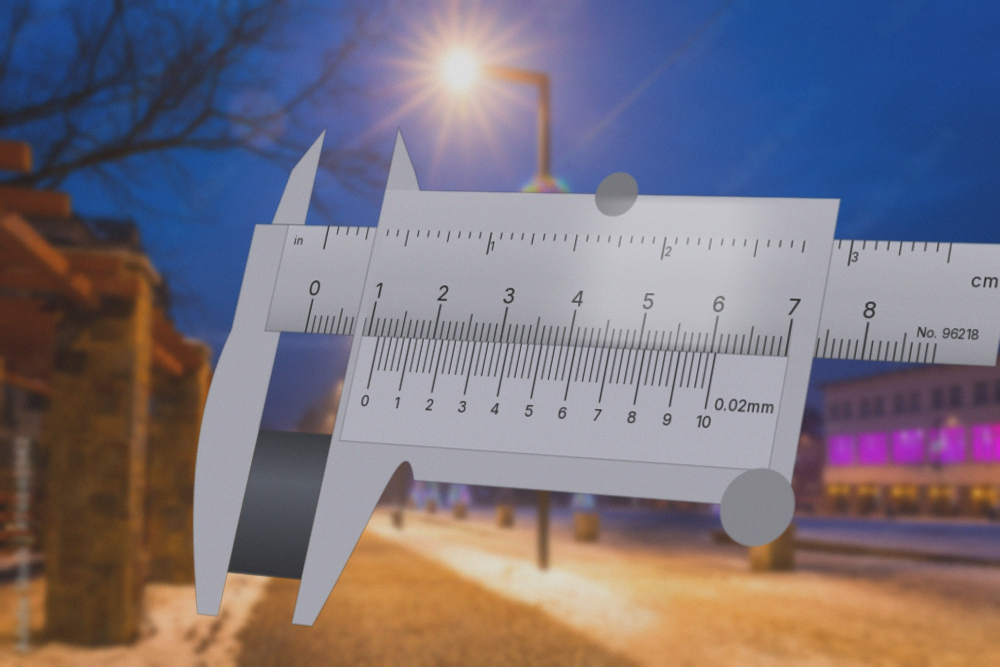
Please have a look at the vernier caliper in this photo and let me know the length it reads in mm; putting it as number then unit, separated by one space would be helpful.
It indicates 11.6 mm
